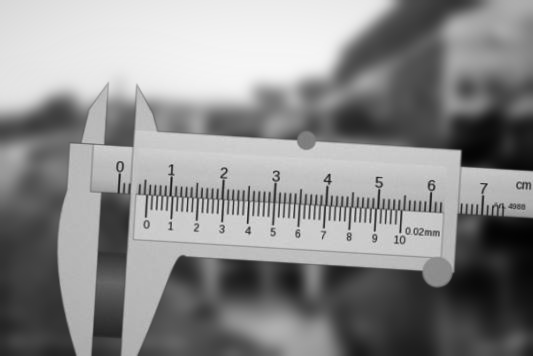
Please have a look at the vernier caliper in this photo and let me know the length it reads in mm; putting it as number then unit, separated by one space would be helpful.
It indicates 5.5 mm
